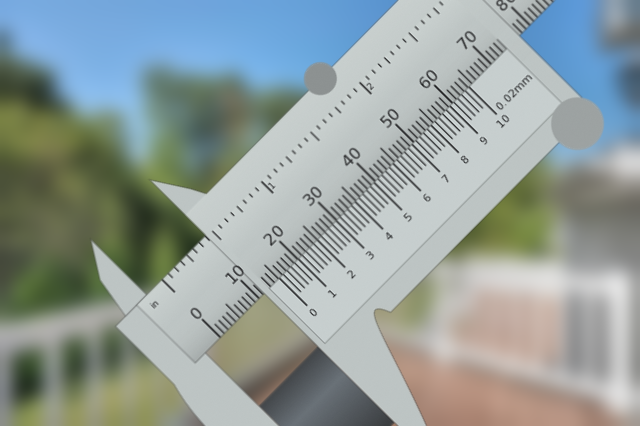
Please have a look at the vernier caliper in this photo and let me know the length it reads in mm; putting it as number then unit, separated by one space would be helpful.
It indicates 15.2 mm
